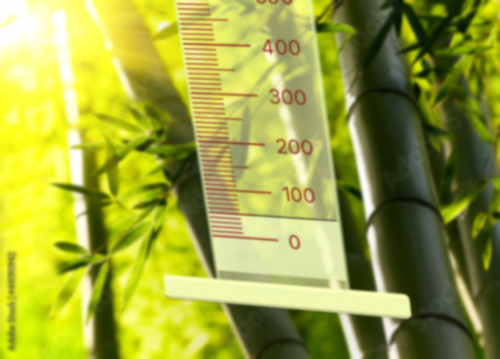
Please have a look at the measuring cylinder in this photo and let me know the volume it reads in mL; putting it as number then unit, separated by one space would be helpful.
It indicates 50 mL
